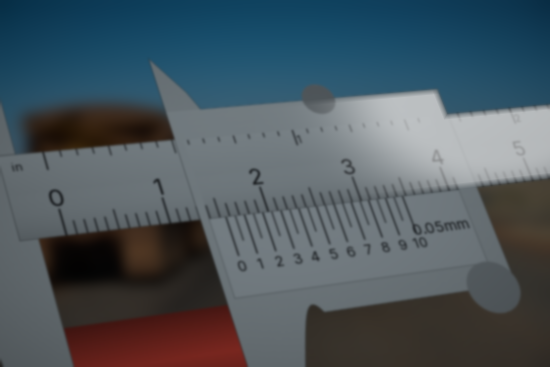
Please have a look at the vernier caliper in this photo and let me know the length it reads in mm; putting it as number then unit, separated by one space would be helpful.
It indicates 15.6 mm
